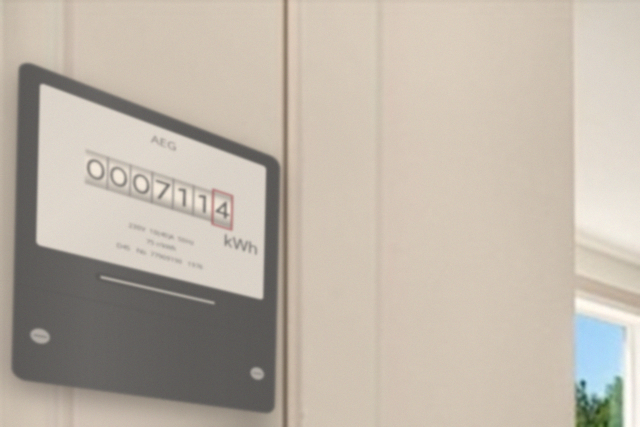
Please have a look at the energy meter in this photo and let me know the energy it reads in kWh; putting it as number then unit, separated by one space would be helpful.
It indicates 711.4 kWh
